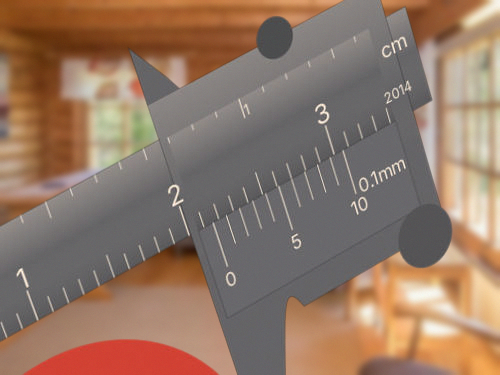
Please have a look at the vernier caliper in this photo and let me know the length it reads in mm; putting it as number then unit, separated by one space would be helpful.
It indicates 21.6 mm
